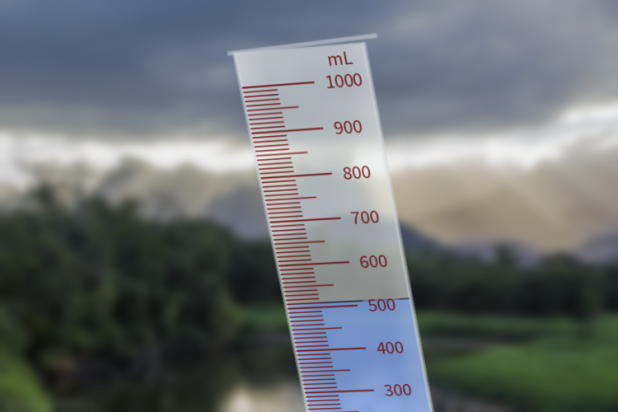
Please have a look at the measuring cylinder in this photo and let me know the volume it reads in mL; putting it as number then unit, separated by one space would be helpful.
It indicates 510 mL
